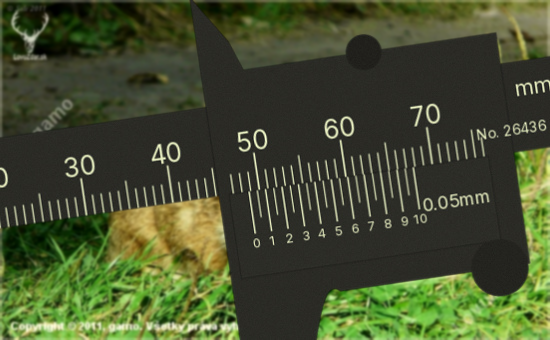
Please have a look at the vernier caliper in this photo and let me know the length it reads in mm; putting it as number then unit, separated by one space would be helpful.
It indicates 48.8 mm
